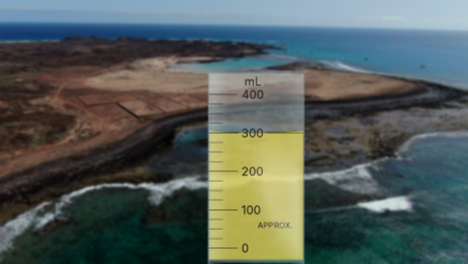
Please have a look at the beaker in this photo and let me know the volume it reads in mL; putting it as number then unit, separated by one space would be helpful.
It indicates 300 mL
